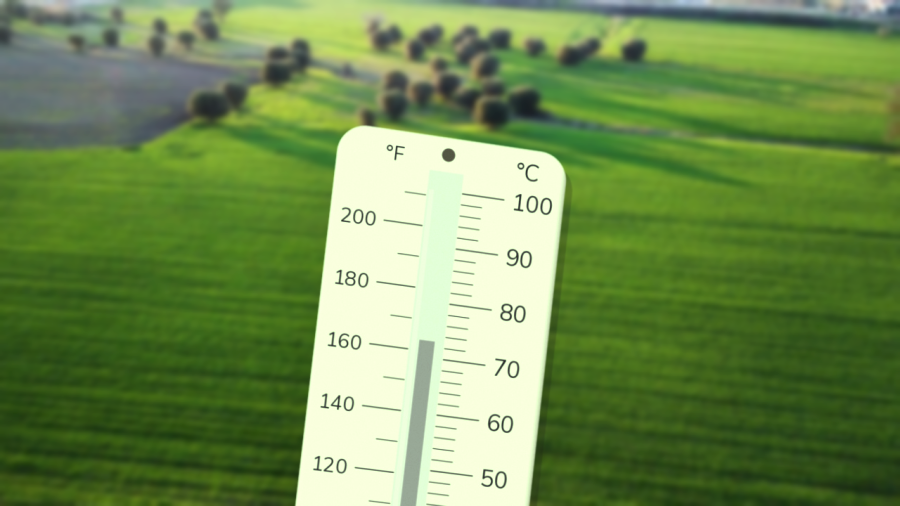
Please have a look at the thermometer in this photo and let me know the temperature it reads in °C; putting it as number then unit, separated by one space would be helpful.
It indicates 73 °C
